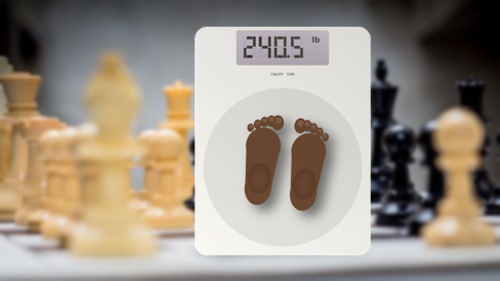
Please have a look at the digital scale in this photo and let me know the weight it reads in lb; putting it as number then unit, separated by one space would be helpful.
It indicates 240.5 lb
